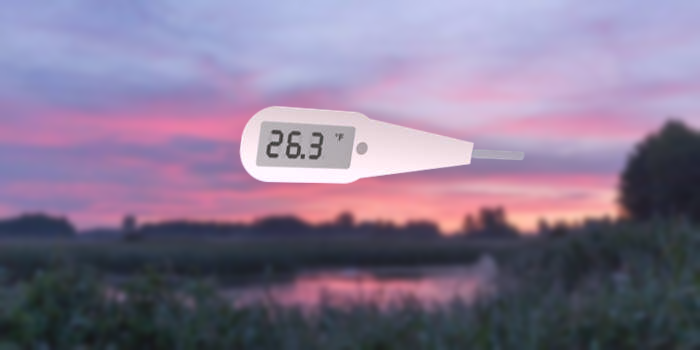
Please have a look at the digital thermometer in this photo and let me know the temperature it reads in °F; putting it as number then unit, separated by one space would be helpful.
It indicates 26.3 °F
